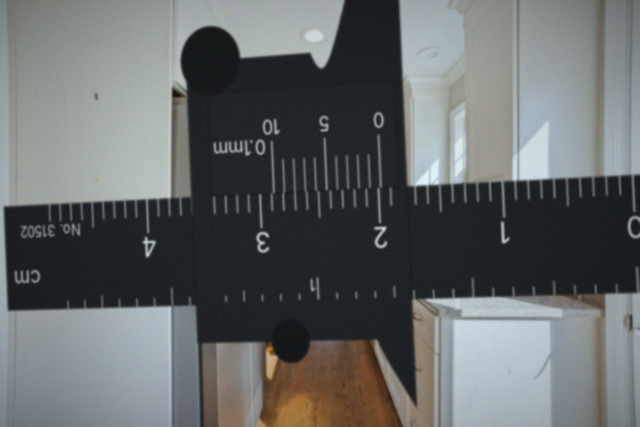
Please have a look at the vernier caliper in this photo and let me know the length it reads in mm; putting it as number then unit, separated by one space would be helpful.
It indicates 19.8 mm
